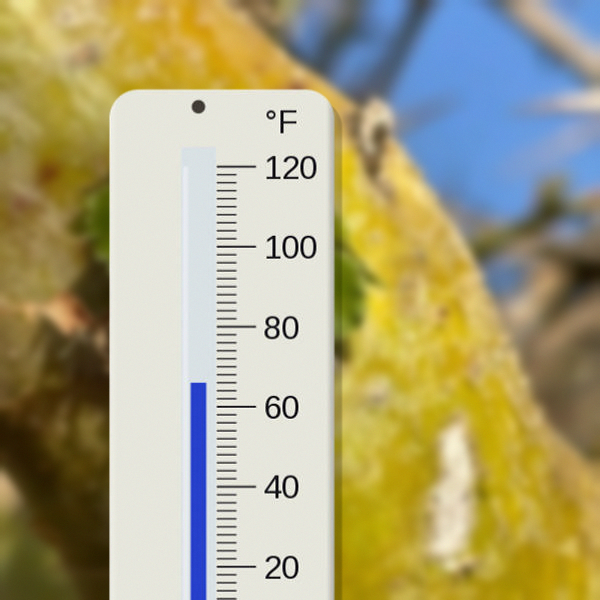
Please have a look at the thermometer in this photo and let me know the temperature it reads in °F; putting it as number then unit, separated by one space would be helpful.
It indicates 66 °F
